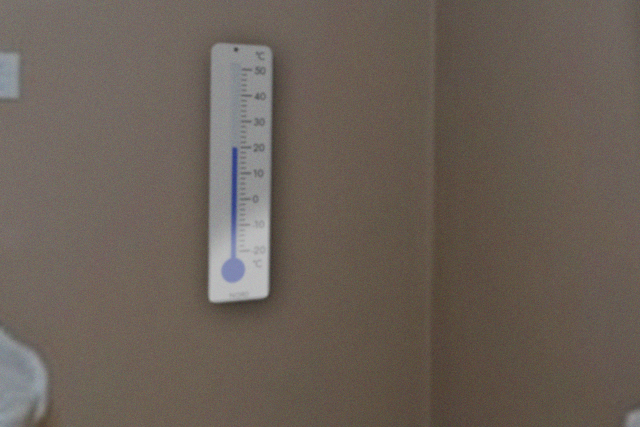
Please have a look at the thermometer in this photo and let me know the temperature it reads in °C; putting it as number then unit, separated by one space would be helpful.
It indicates 20 °C
